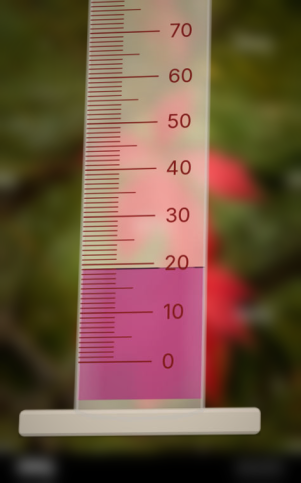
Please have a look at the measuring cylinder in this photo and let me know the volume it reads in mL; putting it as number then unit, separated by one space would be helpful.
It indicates 19 mL
